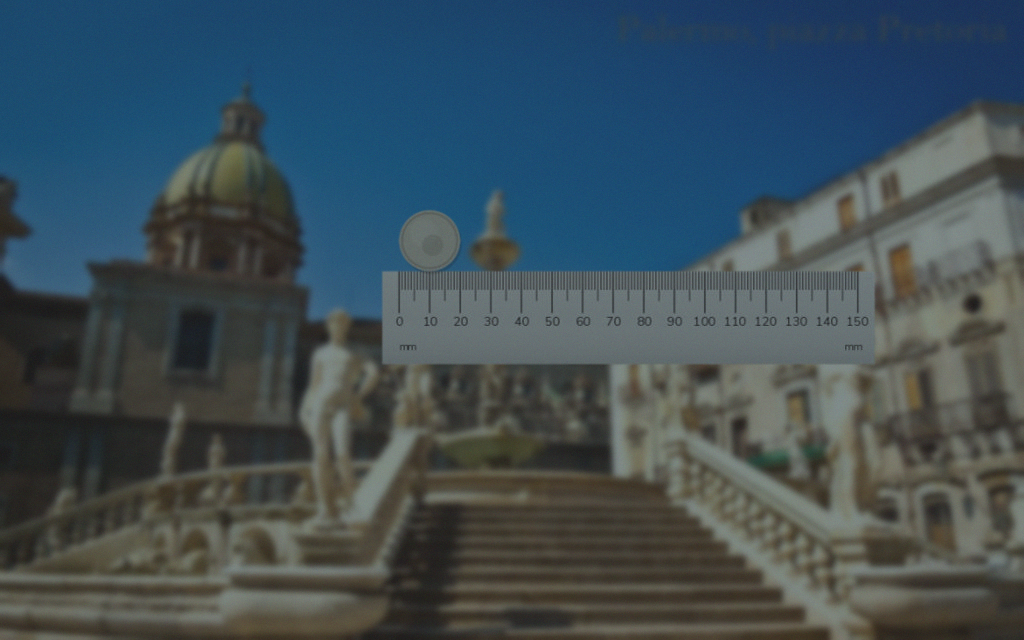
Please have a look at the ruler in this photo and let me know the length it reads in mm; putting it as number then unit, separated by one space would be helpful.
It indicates 20 mm
